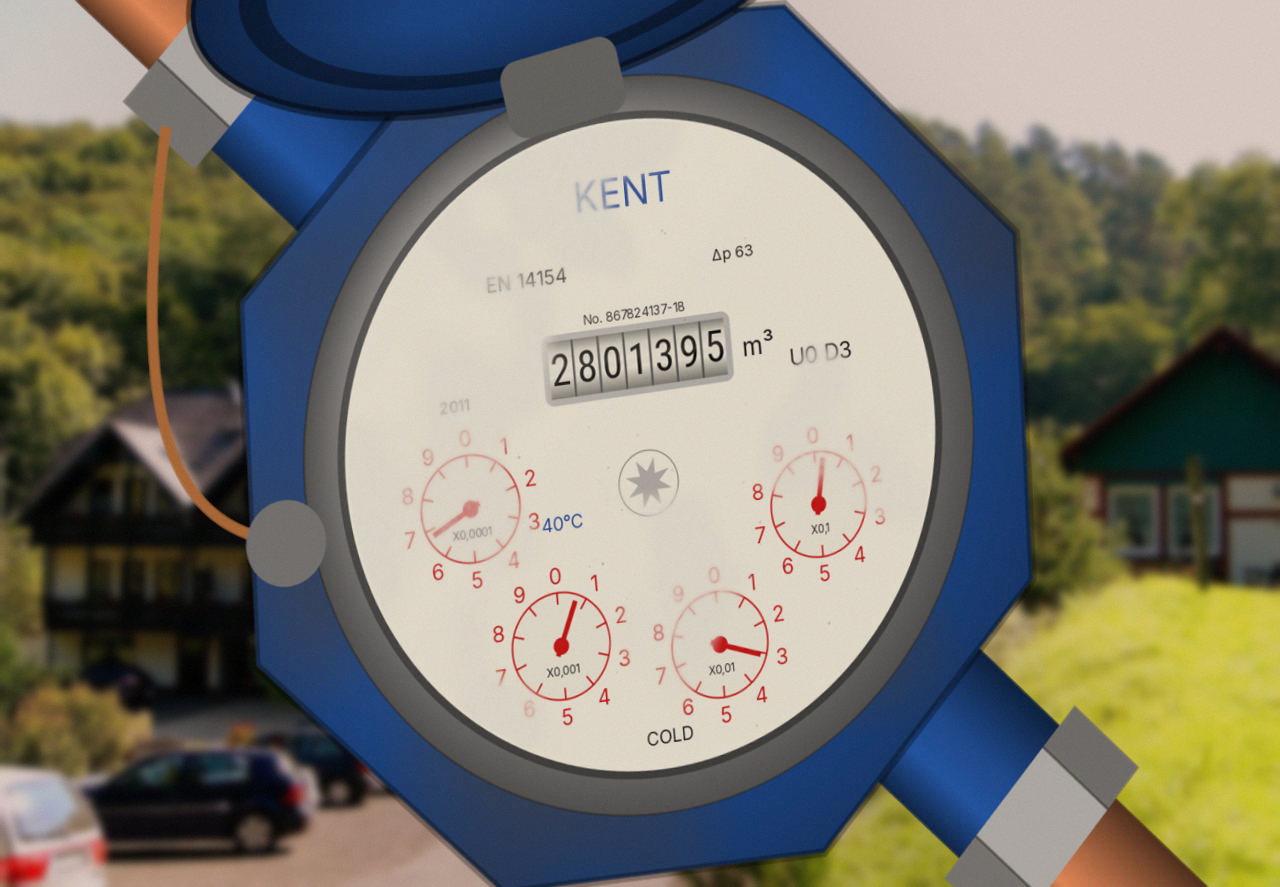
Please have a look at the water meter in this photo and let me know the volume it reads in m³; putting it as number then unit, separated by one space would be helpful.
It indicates 2801395.0306 m³
